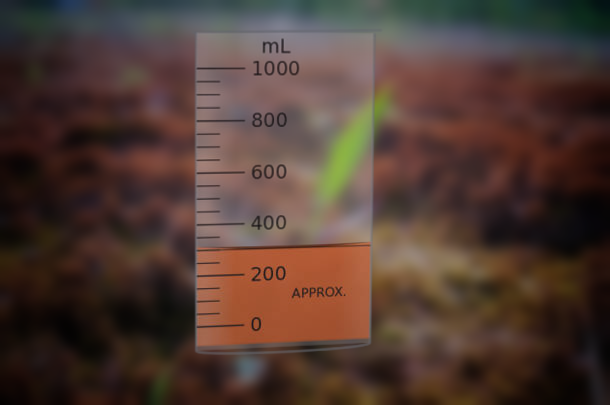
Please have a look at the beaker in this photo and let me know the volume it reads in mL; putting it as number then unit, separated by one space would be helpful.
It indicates 300 mL
